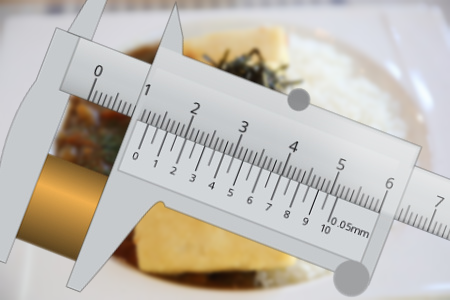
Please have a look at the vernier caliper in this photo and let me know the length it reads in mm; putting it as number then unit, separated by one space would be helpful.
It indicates 12.5 mm
